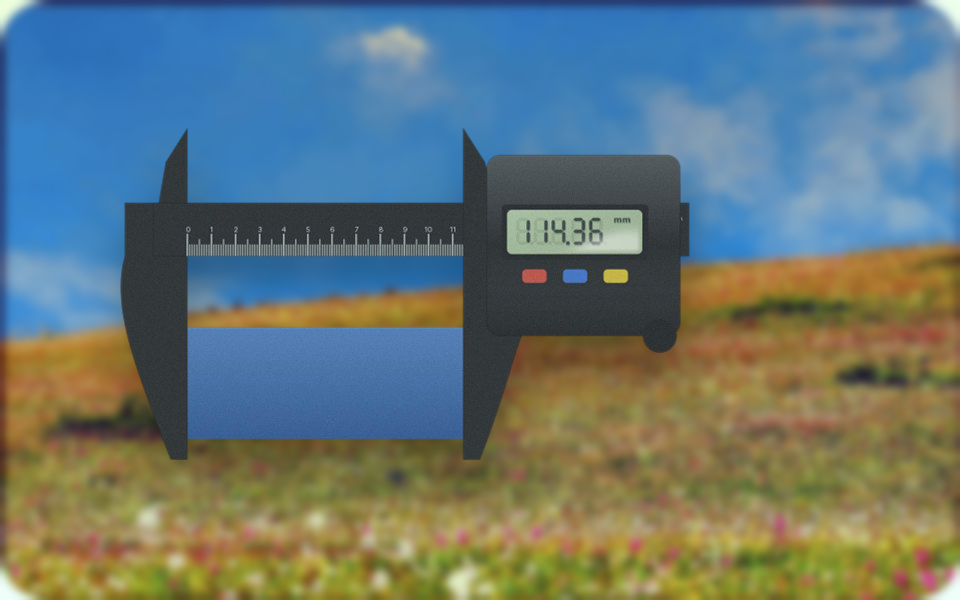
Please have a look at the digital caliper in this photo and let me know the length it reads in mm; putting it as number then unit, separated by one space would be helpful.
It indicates 114.36 mm
